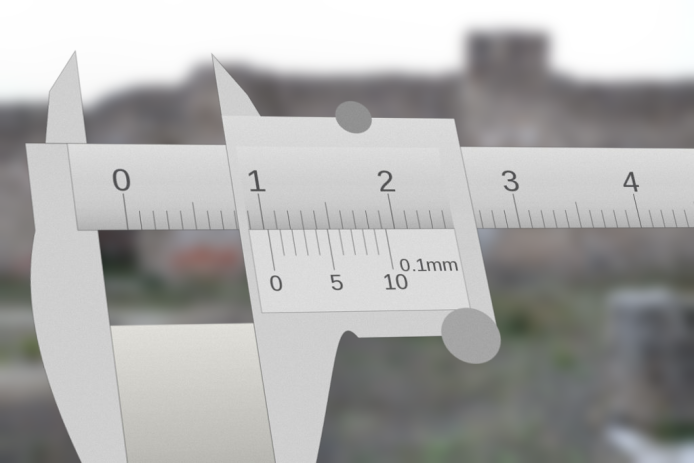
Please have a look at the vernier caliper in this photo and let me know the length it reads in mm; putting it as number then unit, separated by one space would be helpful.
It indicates 10.3 mm
